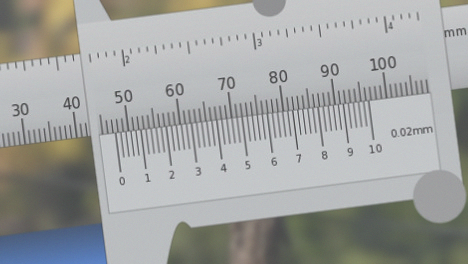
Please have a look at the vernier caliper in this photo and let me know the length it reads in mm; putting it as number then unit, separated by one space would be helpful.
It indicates 47.5 mm
